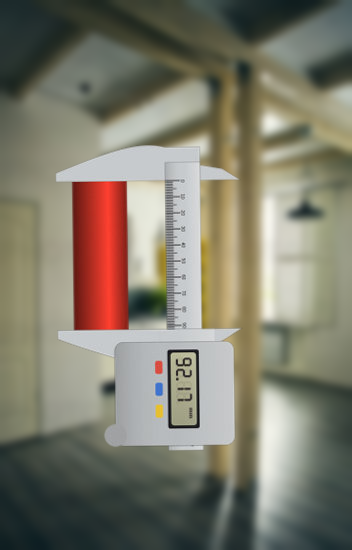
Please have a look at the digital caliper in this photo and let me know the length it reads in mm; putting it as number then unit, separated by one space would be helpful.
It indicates 92.17 mm
